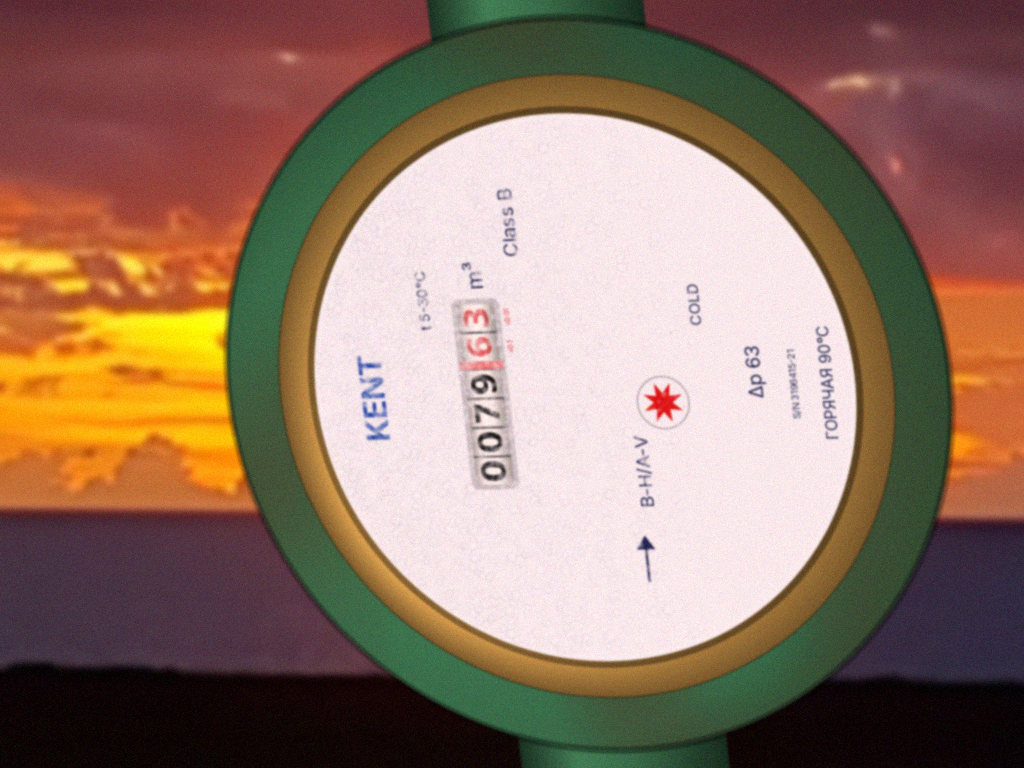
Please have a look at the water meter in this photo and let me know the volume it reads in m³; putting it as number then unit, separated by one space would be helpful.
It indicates 79.63 m³
